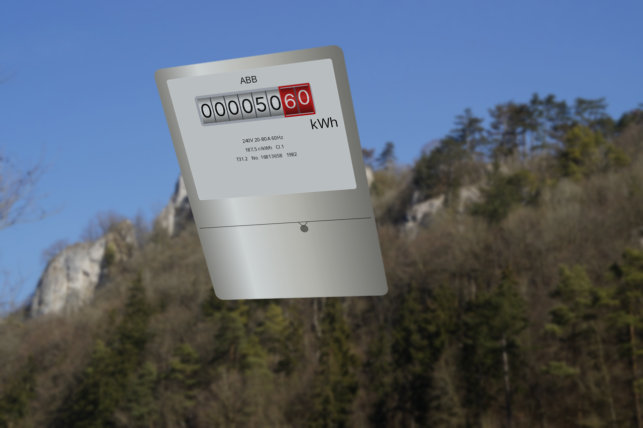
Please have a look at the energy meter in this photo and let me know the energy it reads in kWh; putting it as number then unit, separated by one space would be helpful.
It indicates 50.60 kWh
